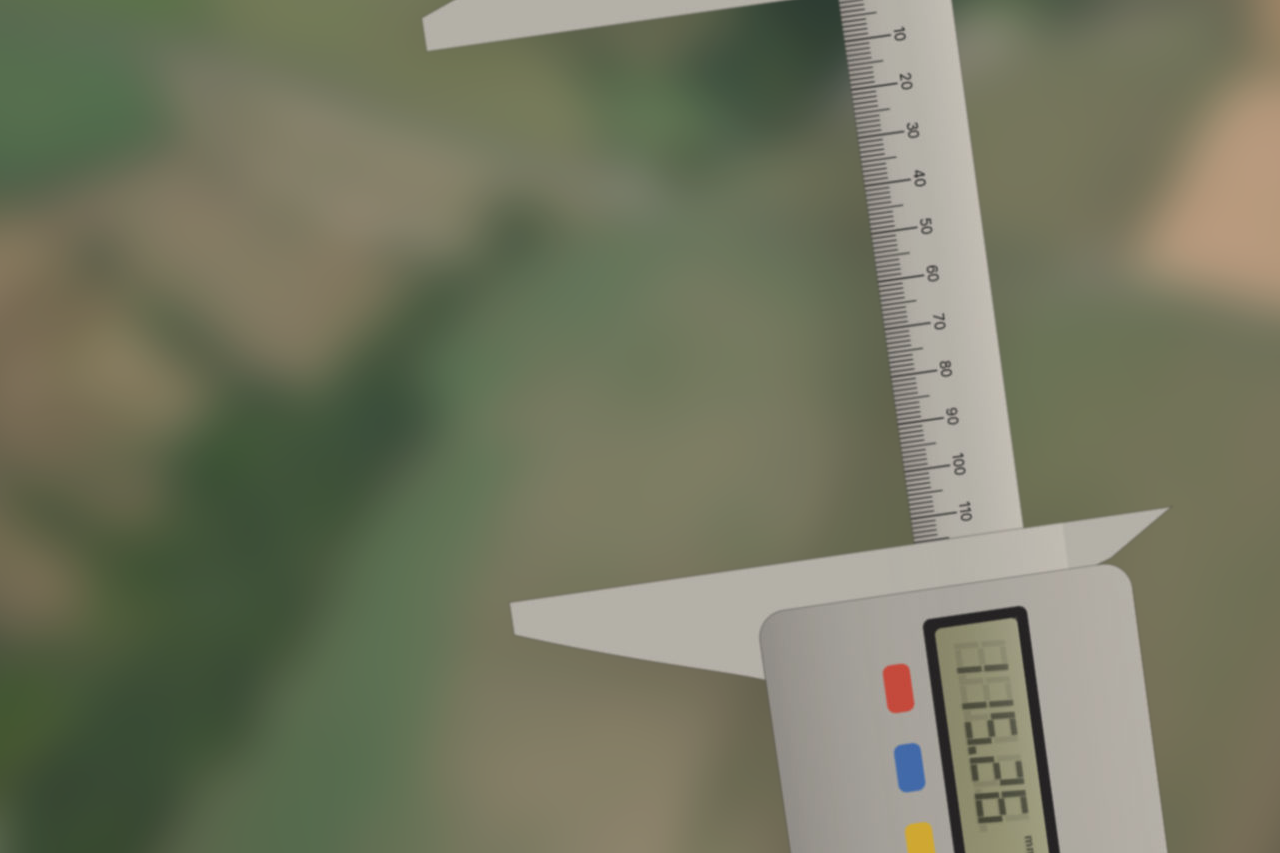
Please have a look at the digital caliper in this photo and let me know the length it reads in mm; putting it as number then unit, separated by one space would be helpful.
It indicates 115.26 mm
